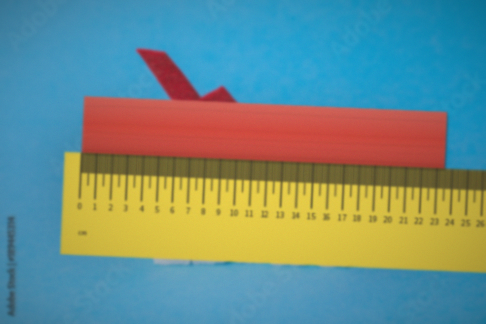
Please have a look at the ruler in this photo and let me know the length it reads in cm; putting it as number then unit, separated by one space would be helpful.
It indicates 23.5 cm
